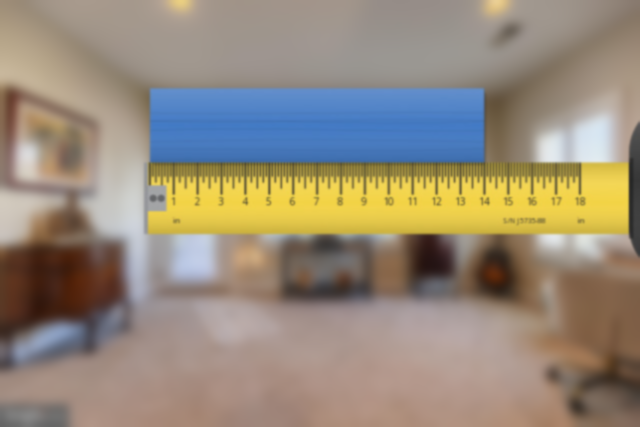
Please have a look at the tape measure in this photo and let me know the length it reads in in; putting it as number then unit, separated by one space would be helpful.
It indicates 14 in
